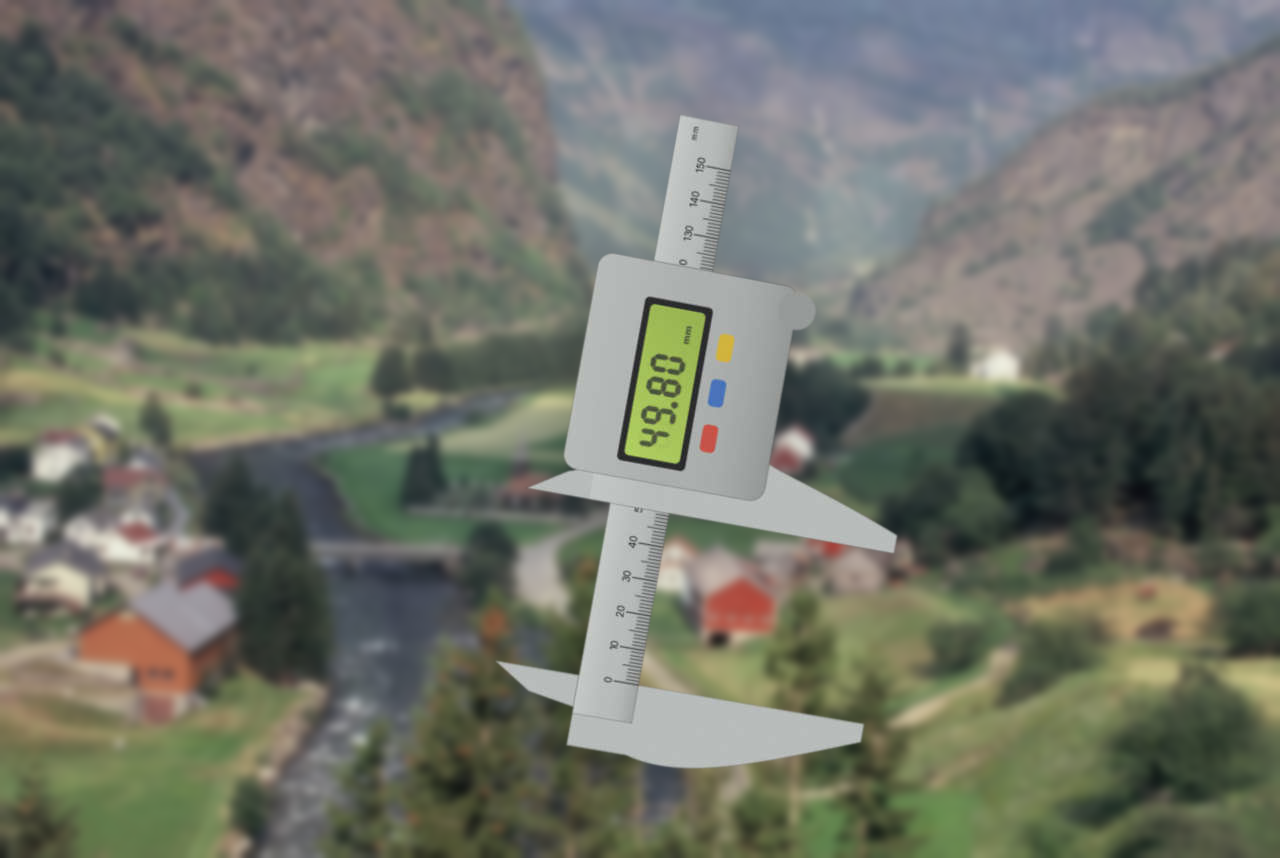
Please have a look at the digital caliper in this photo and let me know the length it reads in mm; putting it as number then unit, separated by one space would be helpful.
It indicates 49.80 mm
